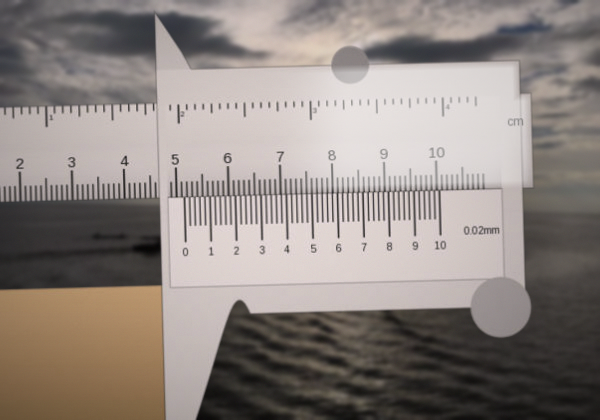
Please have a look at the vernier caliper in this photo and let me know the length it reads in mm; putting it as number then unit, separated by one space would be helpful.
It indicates 51.5 mm
